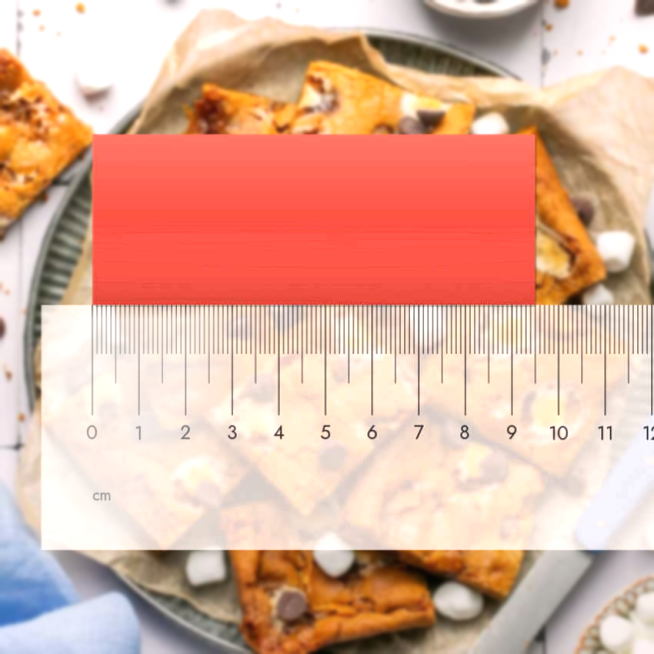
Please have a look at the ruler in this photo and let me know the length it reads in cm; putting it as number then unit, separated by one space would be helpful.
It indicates 9.5 cm
